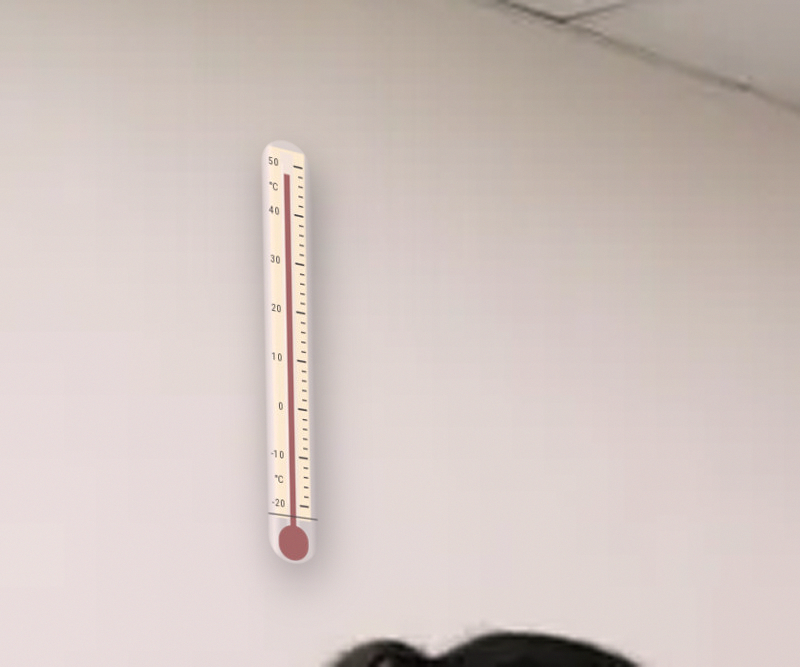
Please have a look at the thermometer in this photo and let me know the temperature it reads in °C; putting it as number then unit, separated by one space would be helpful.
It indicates 48 °C
